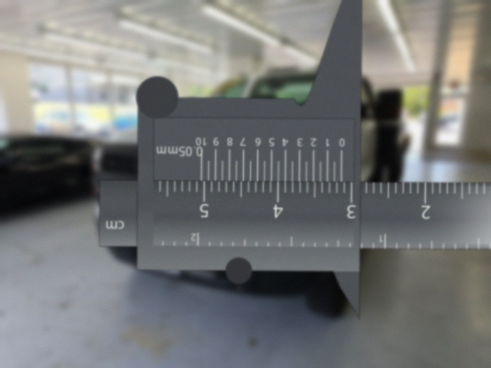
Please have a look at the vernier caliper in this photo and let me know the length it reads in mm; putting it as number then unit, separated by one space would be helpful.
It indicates 31.4 mm
